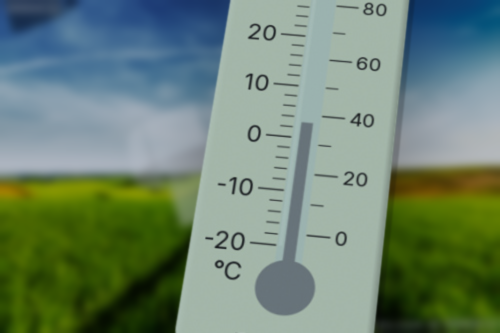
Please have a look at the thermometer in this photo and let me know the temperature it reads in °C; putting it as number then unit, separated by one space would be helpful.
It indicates 3 °C
